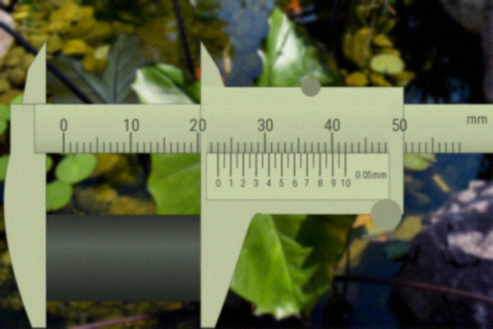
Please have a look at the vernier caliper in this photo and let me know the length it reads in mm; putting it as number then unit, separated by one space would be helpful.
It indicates 23.0 mm
